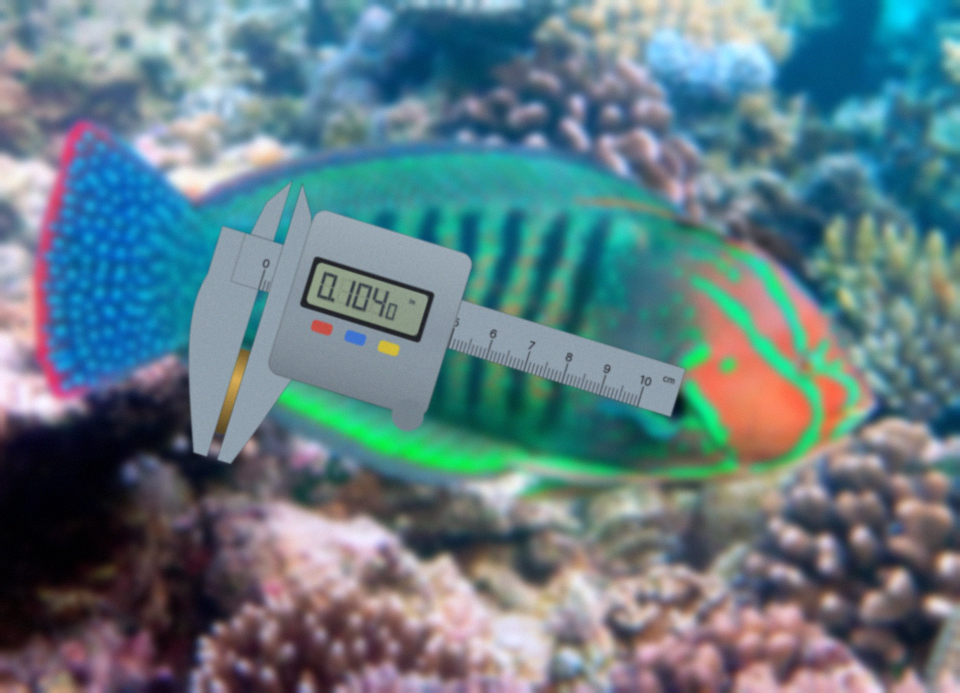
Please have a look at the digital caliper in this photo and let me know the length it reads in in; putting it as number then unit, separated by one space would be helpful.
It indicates 0.1040 in
